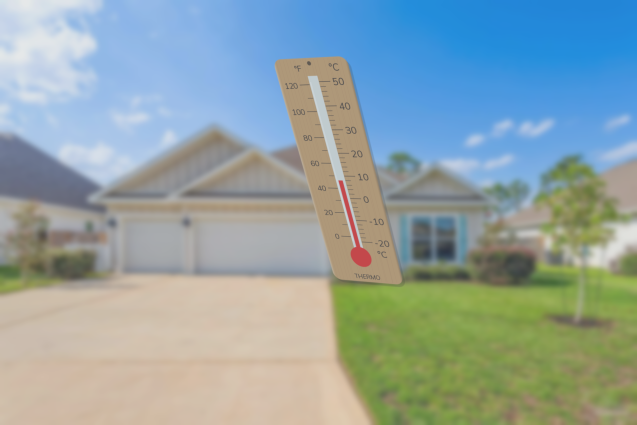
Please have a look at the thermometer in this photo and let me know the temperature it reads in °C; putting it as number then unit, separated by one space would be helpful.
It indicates 8 °C
